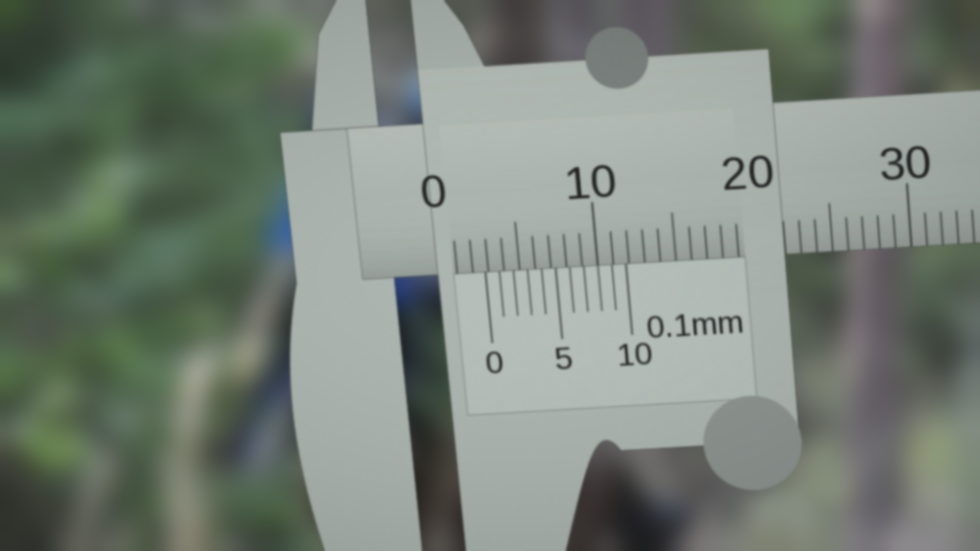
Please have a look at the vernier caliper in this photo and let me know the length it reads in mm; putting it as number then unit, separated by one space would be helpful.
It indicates 2.8 mm
